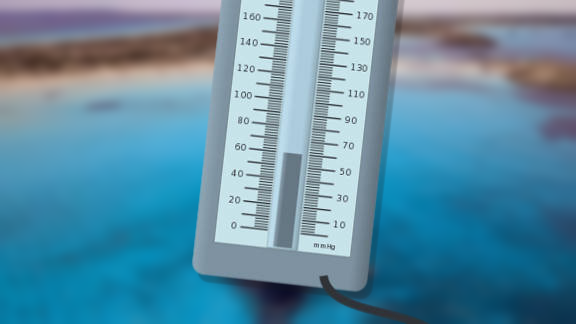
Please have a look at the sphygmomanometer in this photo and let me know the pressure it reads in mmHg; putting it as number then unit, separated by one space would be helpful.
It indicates 60 mmHg
